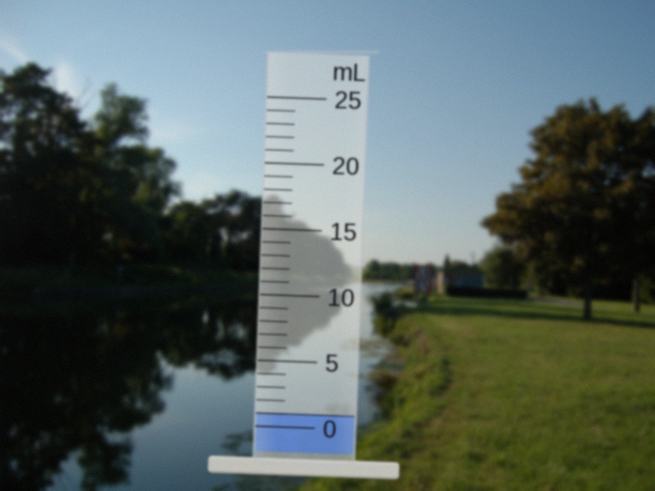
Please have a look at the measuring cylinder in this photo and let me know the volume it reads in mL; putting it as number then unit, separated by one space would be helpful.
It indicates 1 mL
